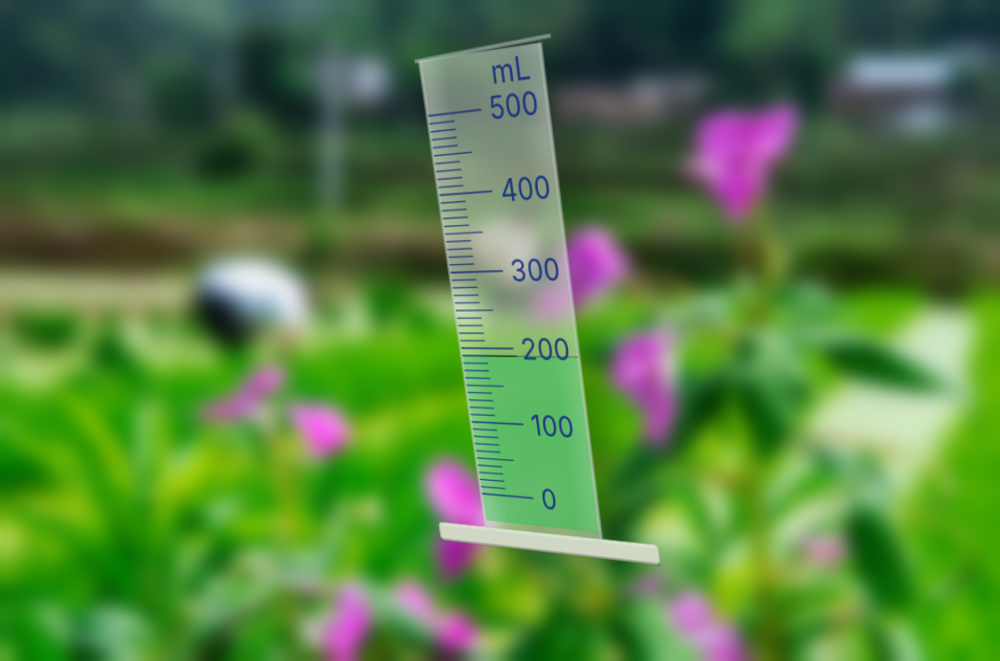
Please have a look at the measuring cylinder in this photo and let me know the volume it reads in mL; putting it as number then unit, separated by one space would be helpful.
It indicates 190 mL
